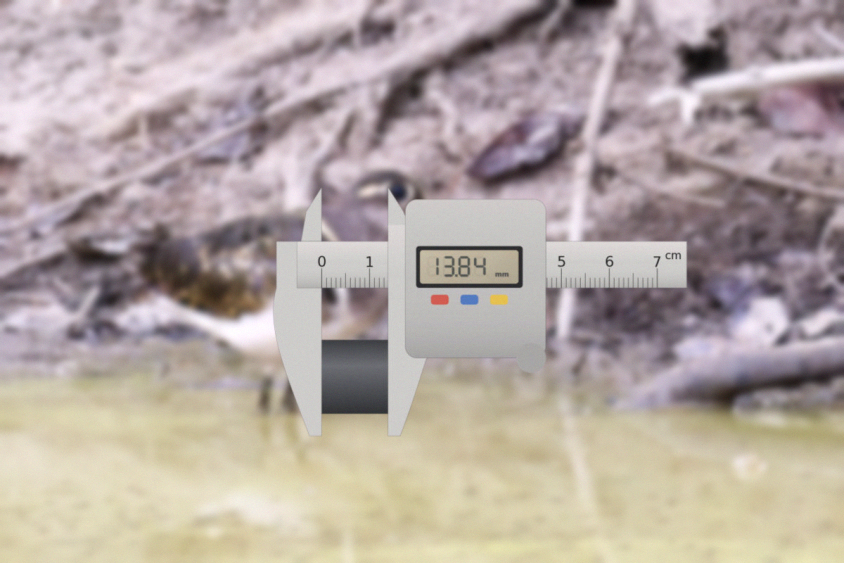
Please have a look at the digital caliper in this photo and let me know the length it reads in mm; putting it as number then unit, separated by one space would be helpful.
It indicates 13.84 mm
